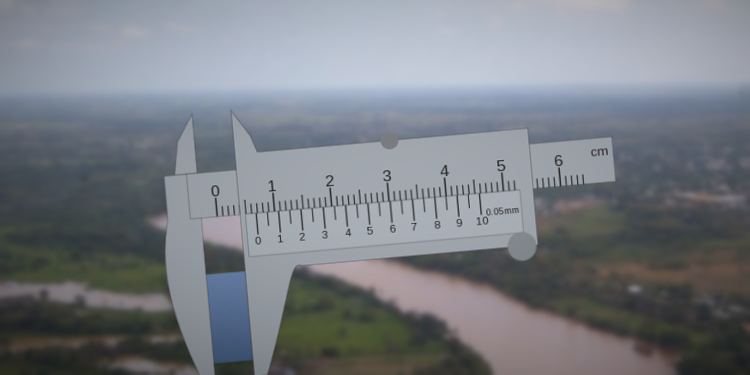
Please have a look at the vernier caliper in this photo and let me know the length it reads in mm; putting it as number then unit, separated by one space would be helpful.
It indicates 6.8 mm
